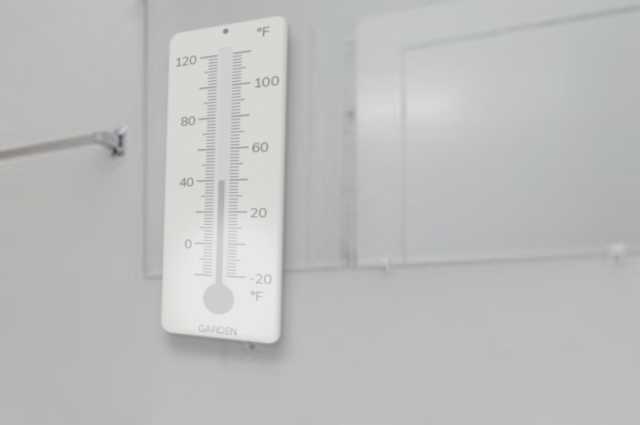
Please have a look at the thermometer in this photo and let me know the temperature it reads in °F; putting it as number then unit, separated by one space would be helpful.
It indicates 40 °F
